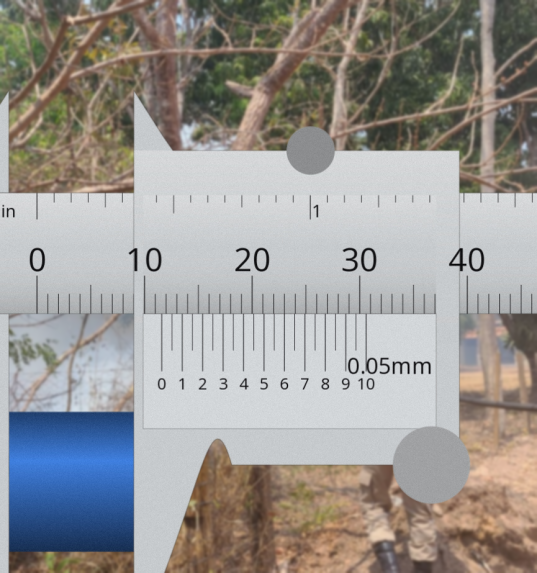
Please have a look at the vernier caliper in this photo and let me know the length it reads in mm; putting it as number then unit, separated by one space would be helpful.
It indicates 11.6 mm
